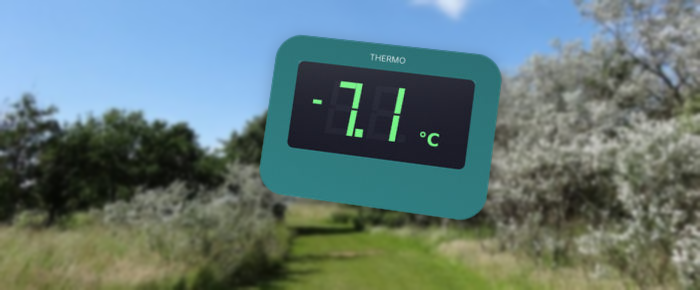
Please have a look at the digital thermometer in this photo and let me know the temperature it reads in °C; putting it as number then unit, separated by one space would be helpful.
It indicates -7.1 °C
